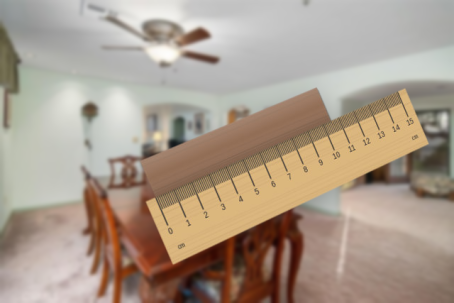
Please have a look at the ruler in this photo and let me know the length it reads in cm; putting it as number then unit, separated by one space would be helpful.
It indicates 10.5 cm
